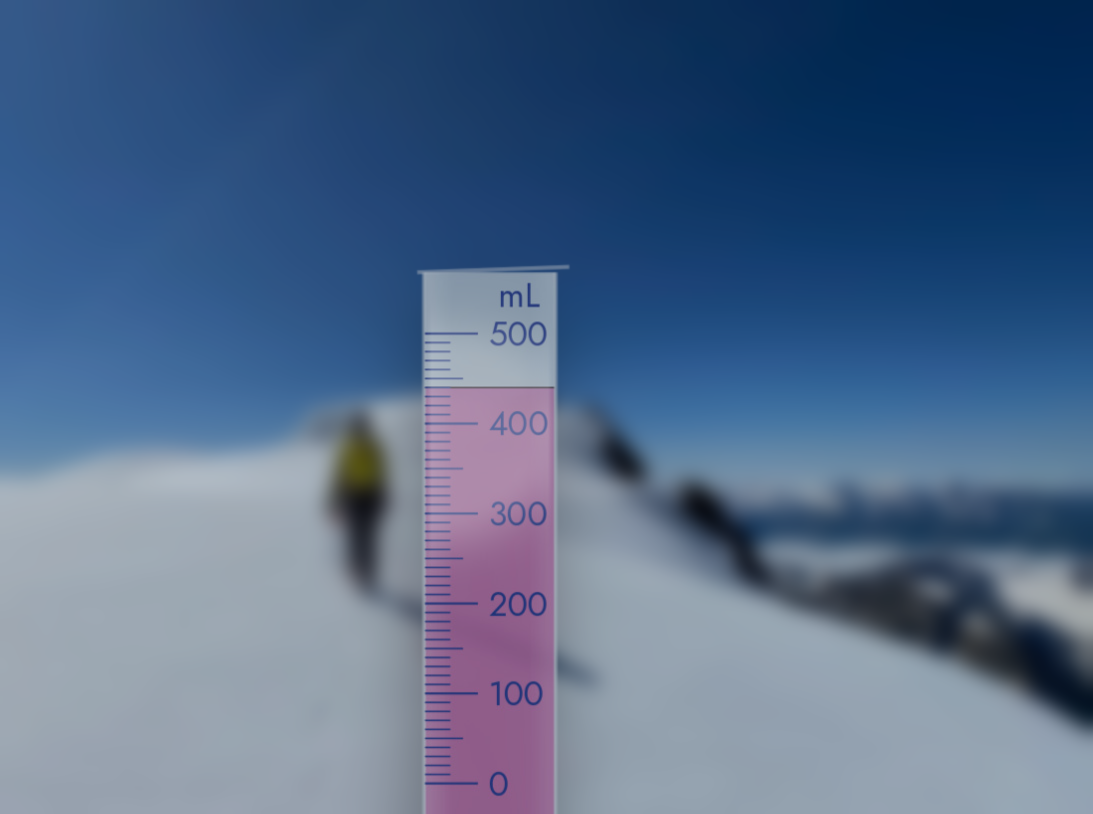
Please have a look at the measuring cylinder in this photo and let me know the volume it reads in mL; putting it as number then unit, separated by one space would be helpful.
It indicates 440 mL
